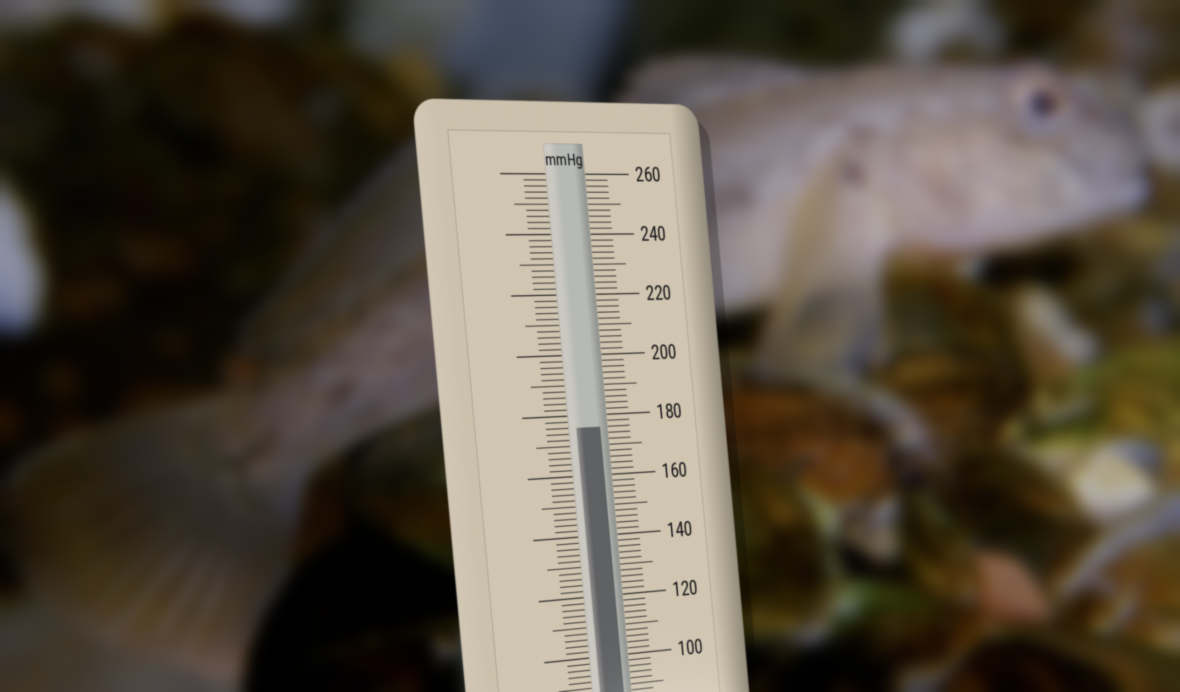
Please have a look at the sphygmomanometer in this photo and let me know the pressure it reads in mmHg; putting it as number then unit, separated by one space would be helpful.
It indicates 176 mmHg
